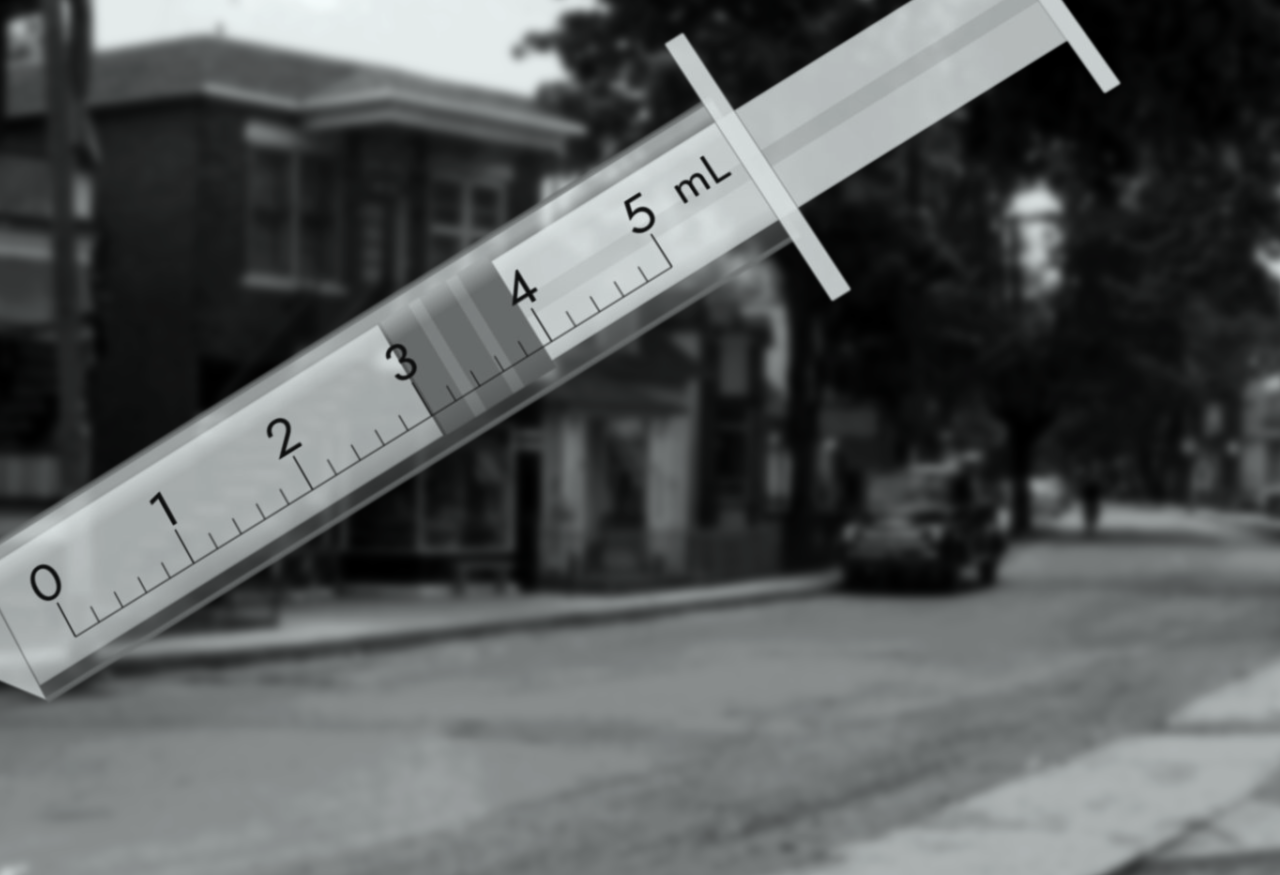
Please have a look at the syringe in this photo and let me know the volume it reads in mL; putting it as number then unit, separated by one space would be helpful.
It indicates 3 mL
